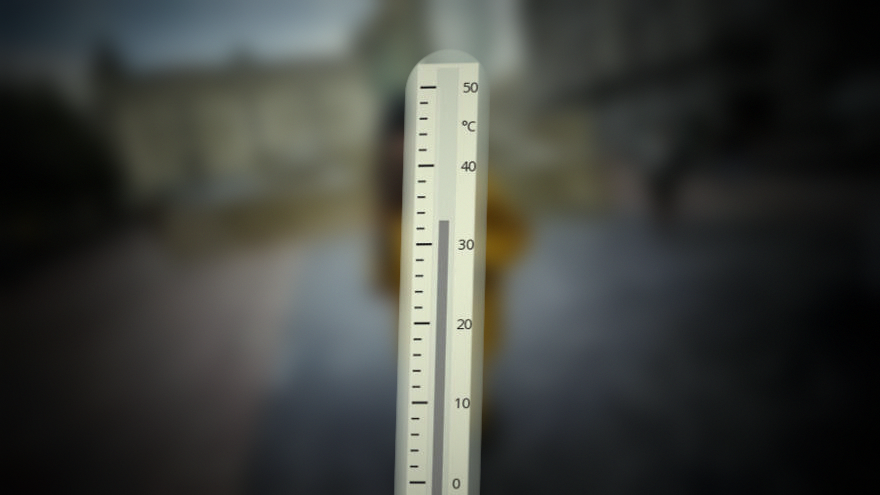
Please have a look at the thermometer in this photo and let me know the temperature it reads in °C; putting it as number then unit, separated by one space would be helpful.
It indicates 33 °C
